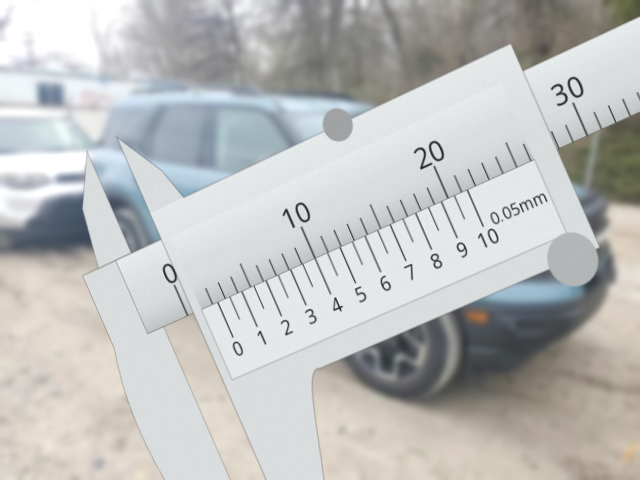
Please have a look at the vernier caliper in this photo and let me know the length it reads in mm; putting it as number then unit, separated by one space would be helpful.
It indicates 2.4 mm
